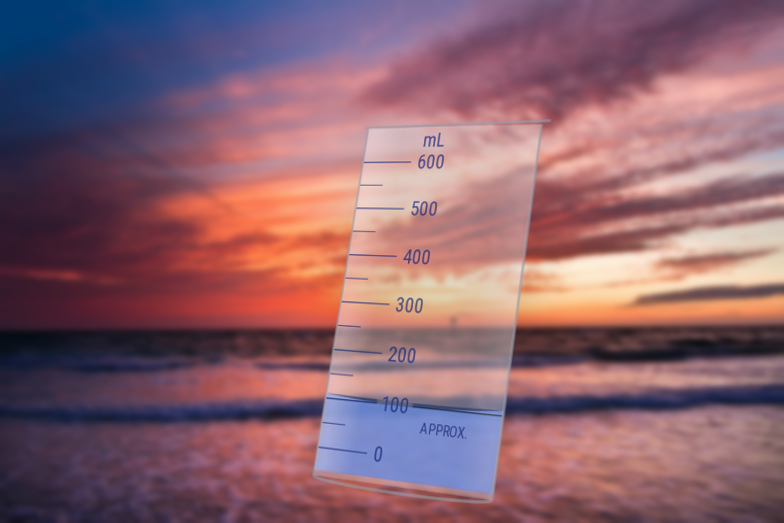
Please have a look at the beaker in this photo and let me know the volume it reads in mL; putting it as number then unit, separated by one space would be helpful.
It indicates 100 mL
